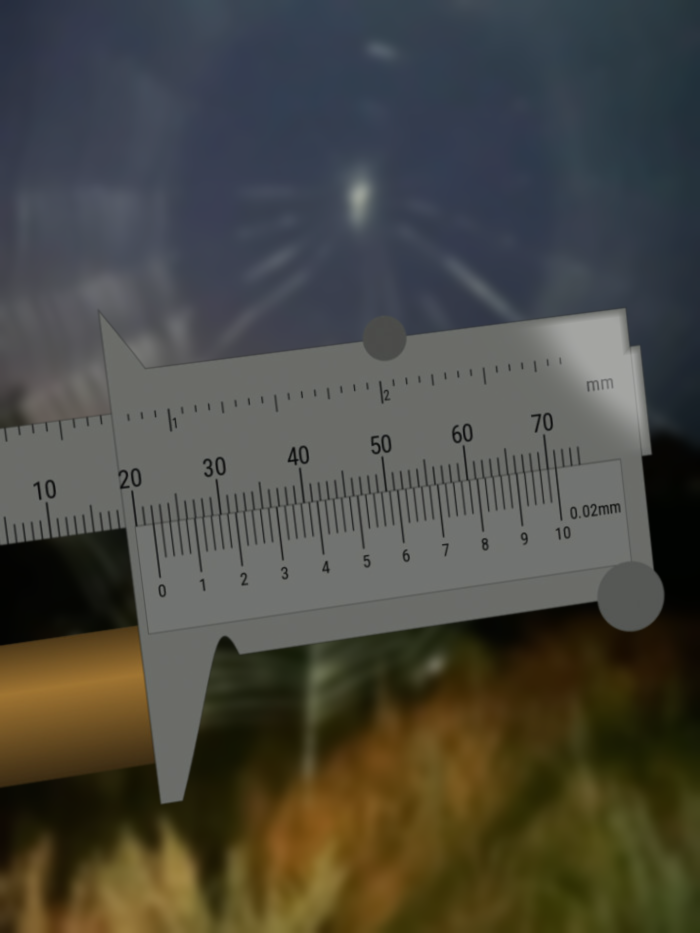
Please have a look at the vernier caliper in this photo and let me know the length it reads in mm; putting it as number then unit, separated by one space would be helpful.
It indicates 22.0 mm
